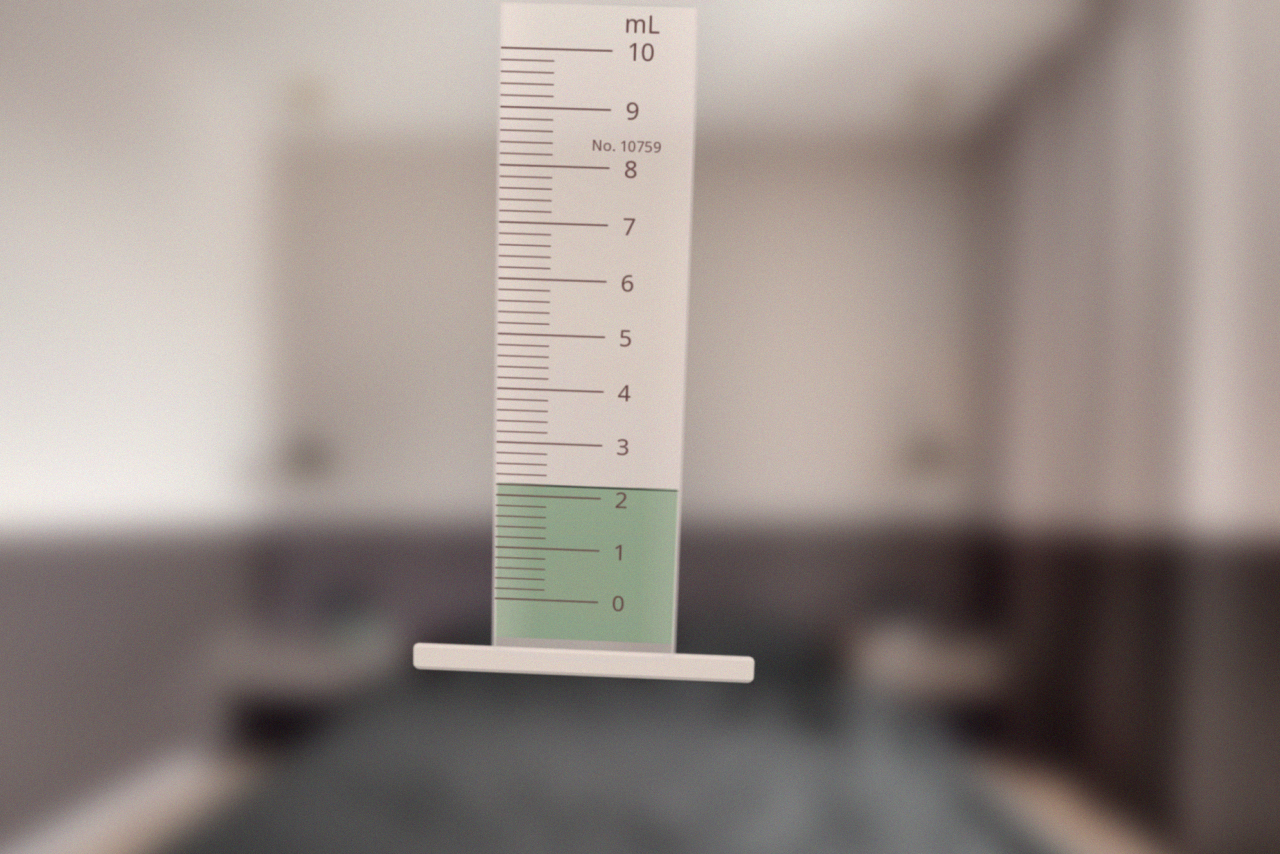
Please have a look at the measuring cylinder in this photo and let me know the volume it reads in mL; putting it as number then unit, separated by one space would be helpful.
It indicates 2.2 mL
